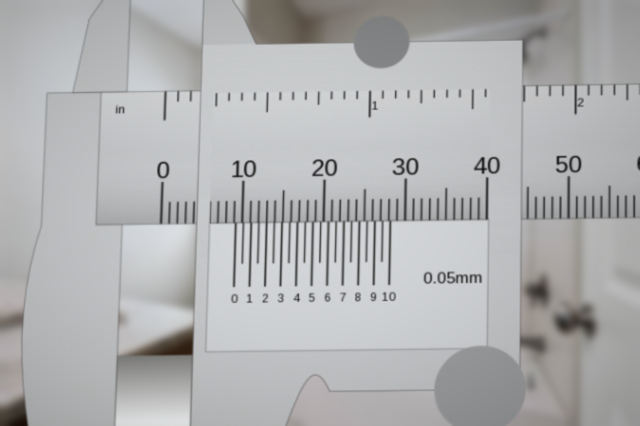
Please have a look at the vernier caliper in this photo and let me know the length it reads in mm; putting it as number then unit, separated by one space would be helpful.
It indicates 9.2 mm
